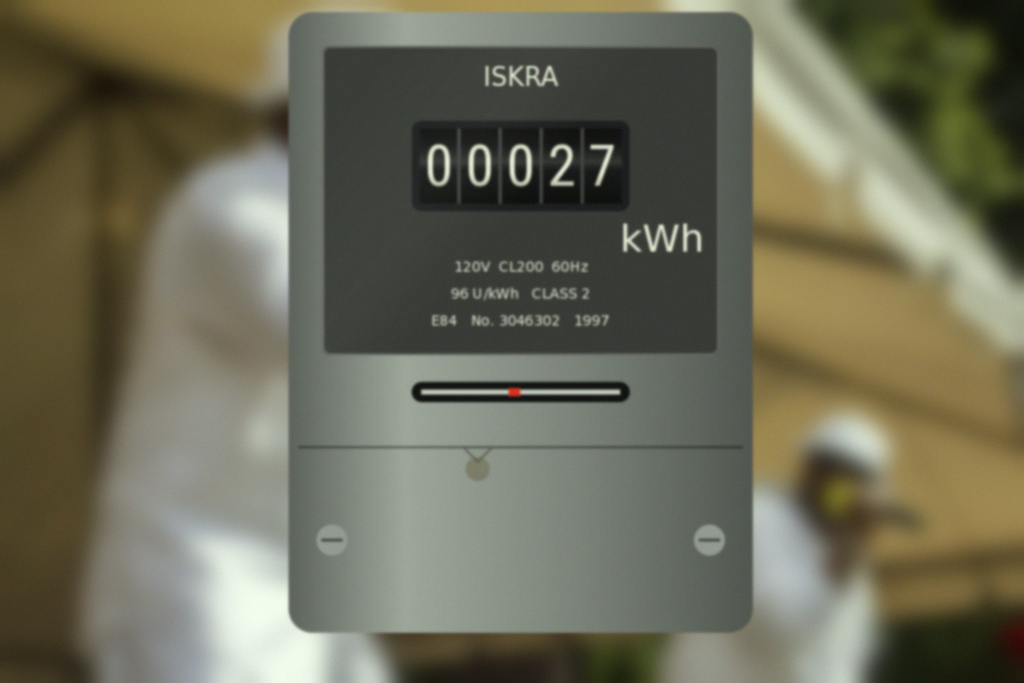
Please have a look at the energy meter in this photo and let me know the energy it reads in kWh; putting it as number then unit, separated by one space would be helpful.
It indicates 27 kWh
